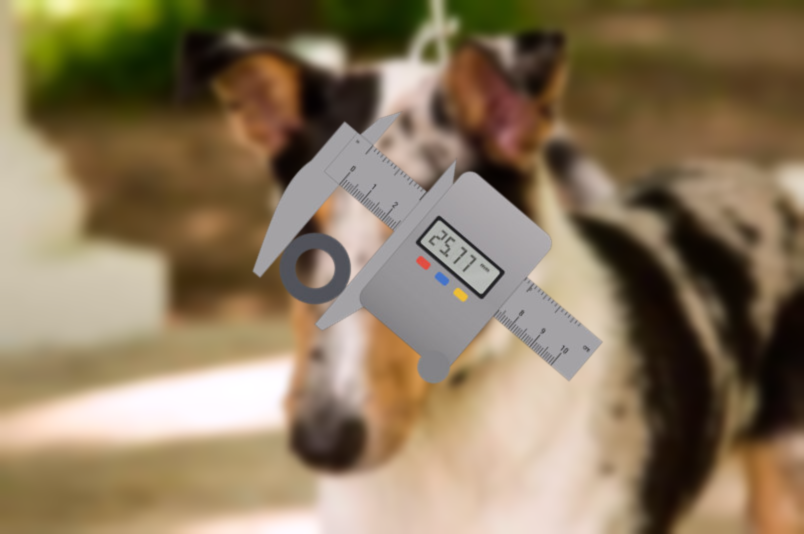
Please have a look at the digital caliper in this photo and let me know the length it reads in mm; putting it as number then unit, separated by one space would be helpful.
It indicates 25.77 mm
